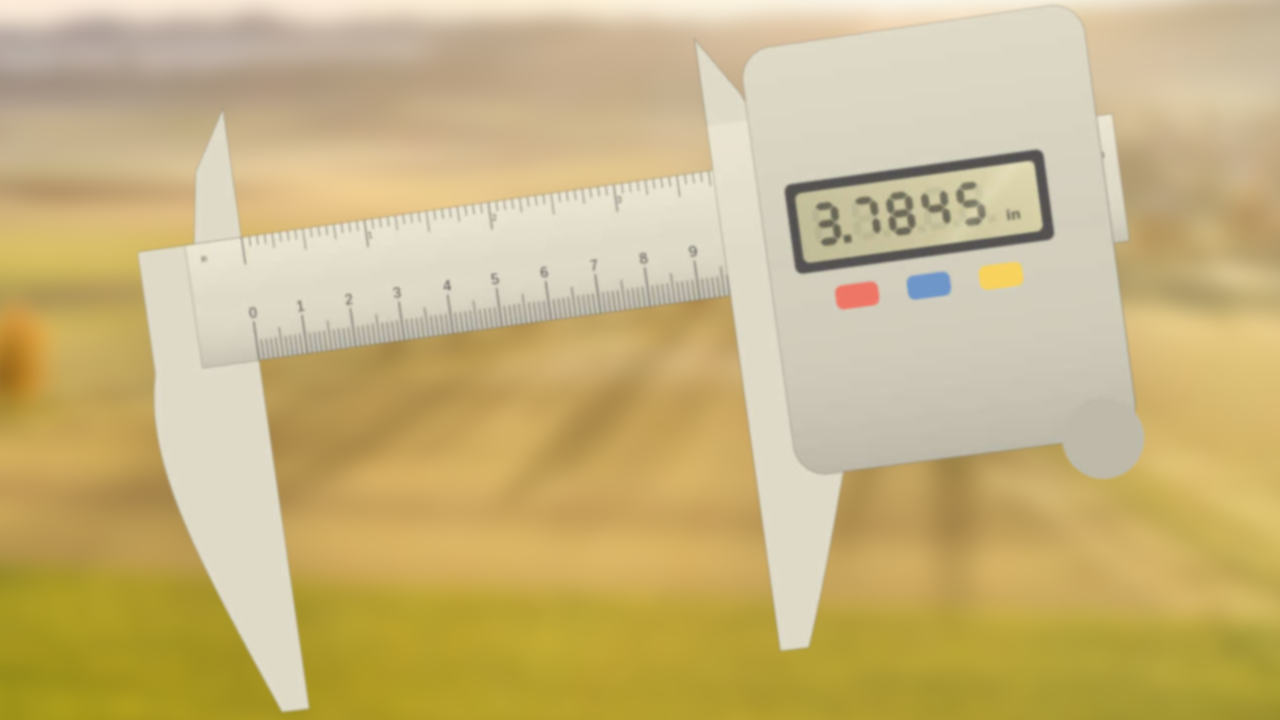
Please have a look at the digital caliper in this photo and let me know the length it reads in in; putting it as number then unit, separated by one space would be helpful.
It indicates 3.7845 in
